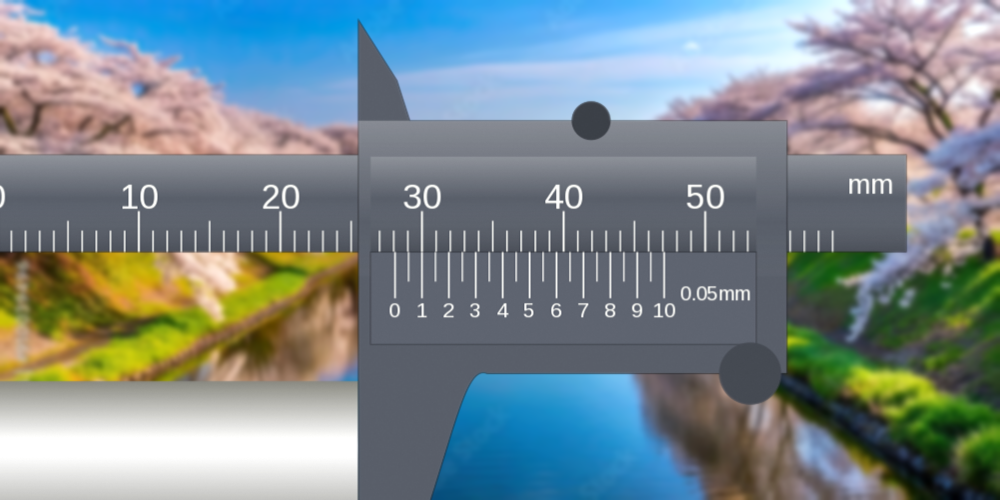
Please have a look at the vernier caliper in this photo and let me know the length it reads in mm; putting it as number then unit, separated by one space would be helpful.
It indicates 28.1 mm
